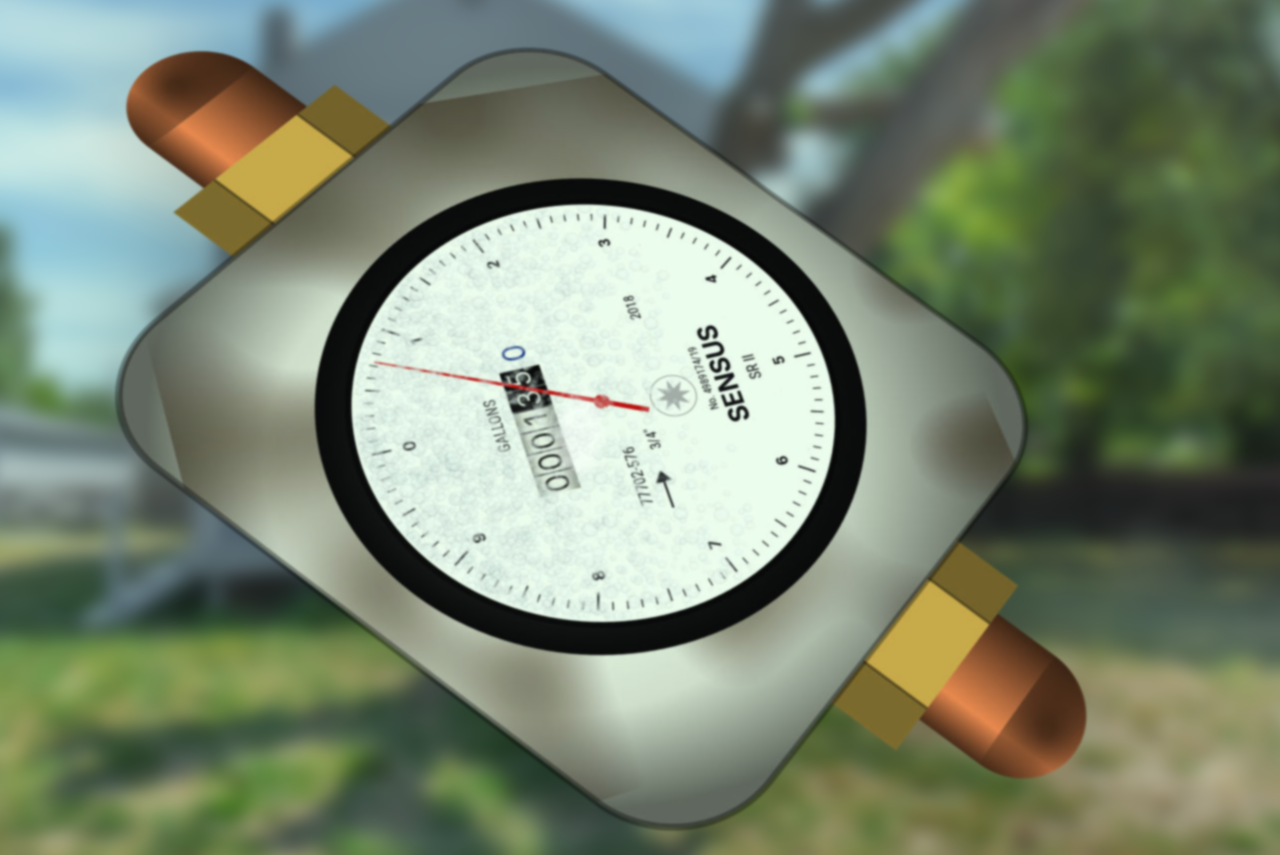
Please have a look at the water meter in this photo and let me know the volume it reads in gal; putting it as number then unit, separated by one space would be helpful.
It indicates 1350.7 gal
